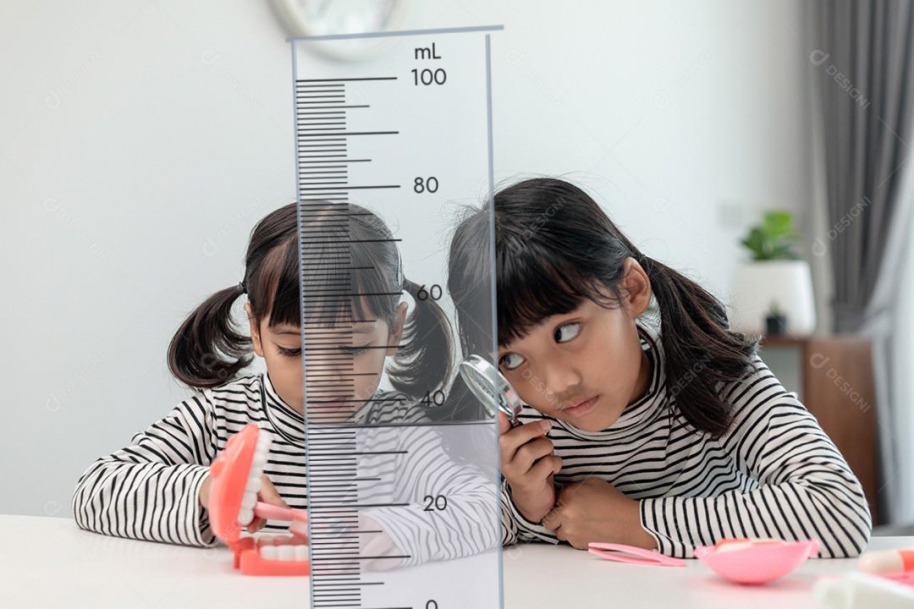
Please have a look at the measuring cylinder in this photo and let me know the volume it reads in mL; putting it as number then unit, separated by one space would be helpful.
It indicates 35 mL
